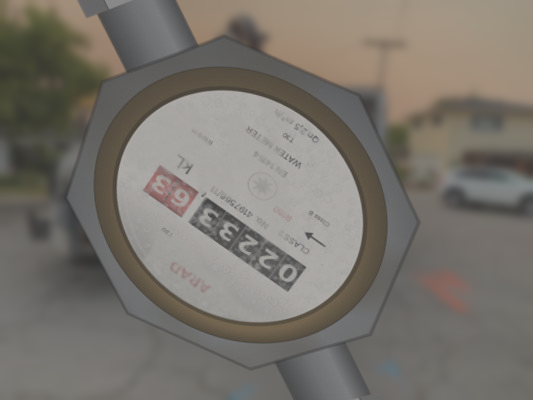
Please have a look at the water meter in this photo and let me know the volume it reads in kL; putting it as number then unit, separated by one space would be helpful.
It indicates 2233.63 kL
